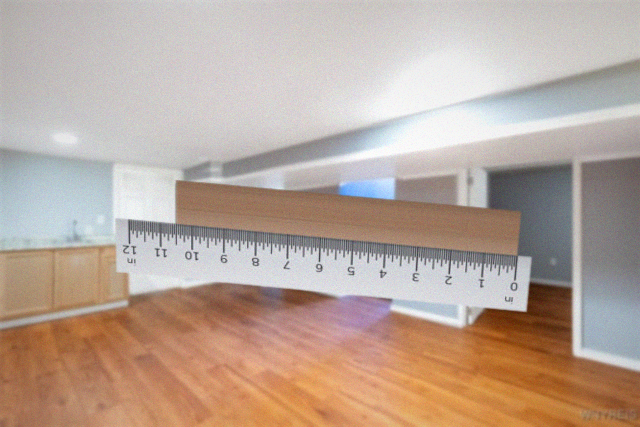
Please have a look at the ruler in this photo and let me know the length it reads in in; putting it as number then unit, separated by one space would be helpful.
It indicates 10.5 in
